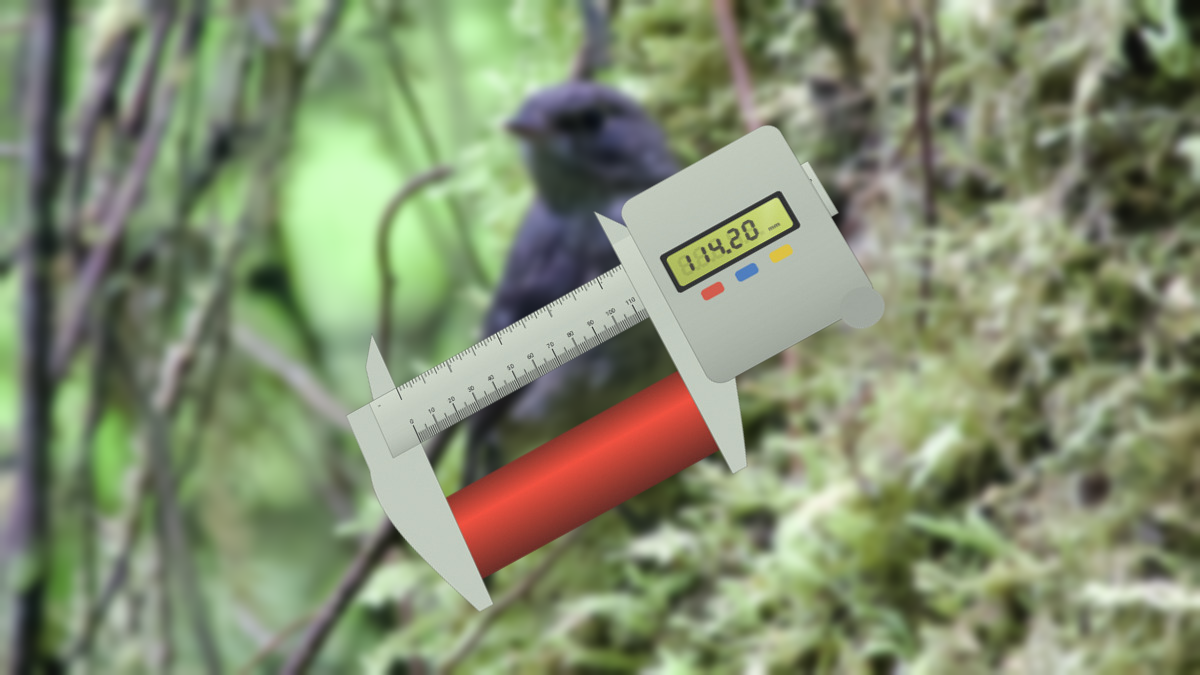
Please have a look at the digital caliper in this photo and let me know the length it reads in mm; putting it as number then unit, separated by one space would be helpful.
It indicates 114.20 mm
